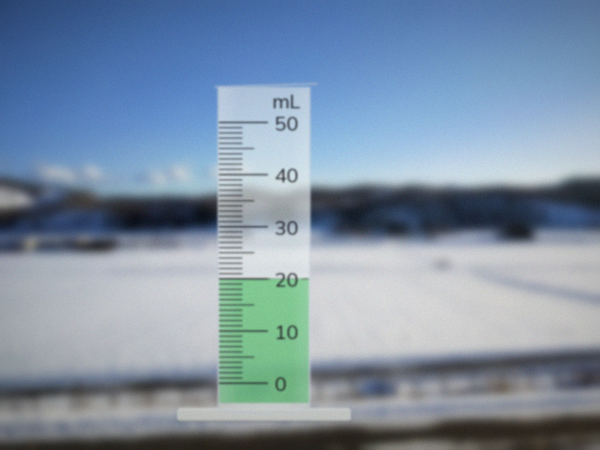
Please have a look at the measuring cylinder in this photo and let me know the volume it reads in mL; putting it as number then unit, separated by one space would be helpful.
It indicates 20 mL
